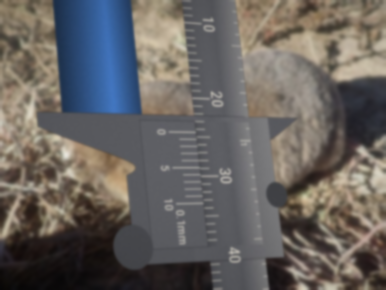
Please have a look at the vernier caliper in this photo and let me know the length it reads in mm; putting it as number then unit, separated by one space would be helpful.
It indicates 24.4 mm
